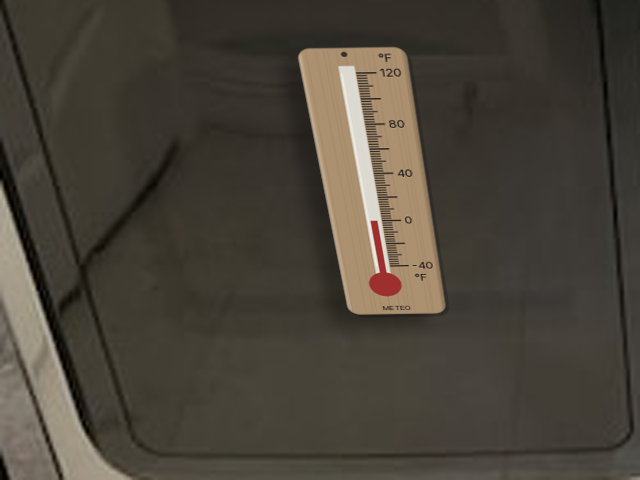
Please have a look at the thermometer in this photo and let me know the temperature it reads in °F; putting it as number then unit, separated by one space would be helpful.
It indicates 0 °F
